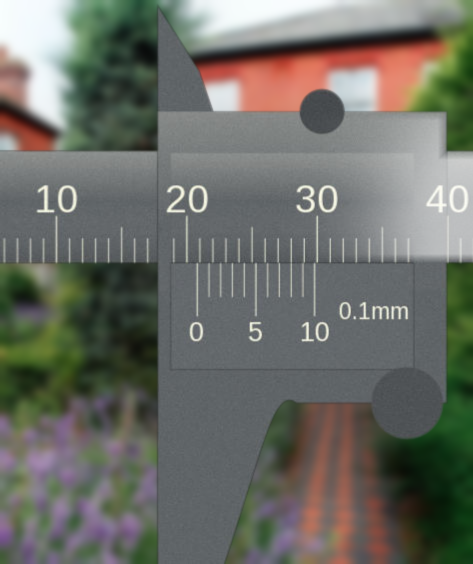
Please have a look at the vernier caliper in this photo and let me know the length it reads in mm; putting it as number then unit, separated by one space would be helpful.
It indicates 20.8 mm
